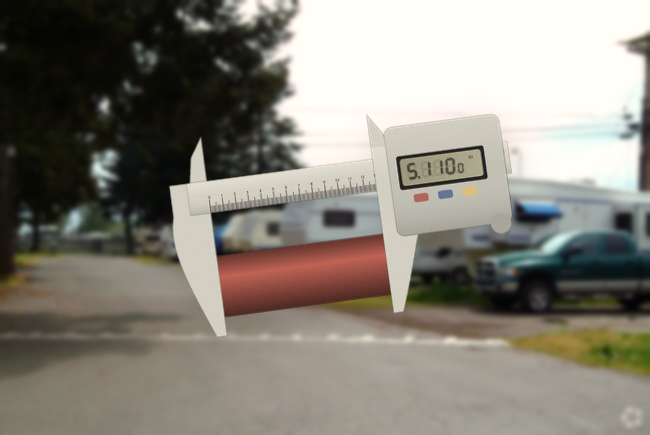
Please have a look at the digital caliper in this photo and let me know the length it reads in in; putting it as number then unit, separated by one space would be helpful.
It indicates 5.1100 in
